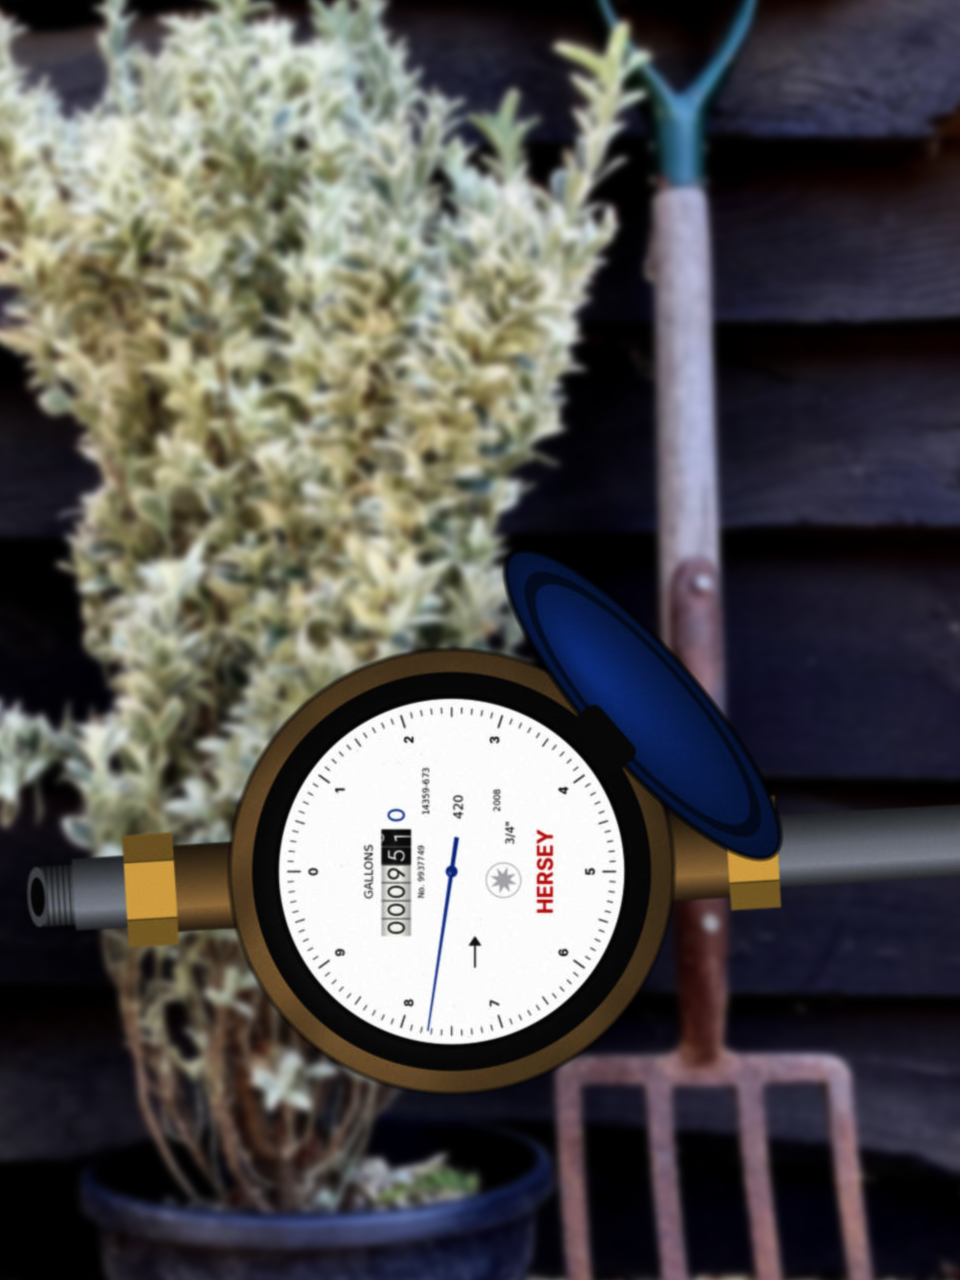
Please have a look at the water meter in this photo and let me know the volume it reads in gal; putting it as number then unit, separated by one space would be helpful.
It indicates 9507.7 gal
